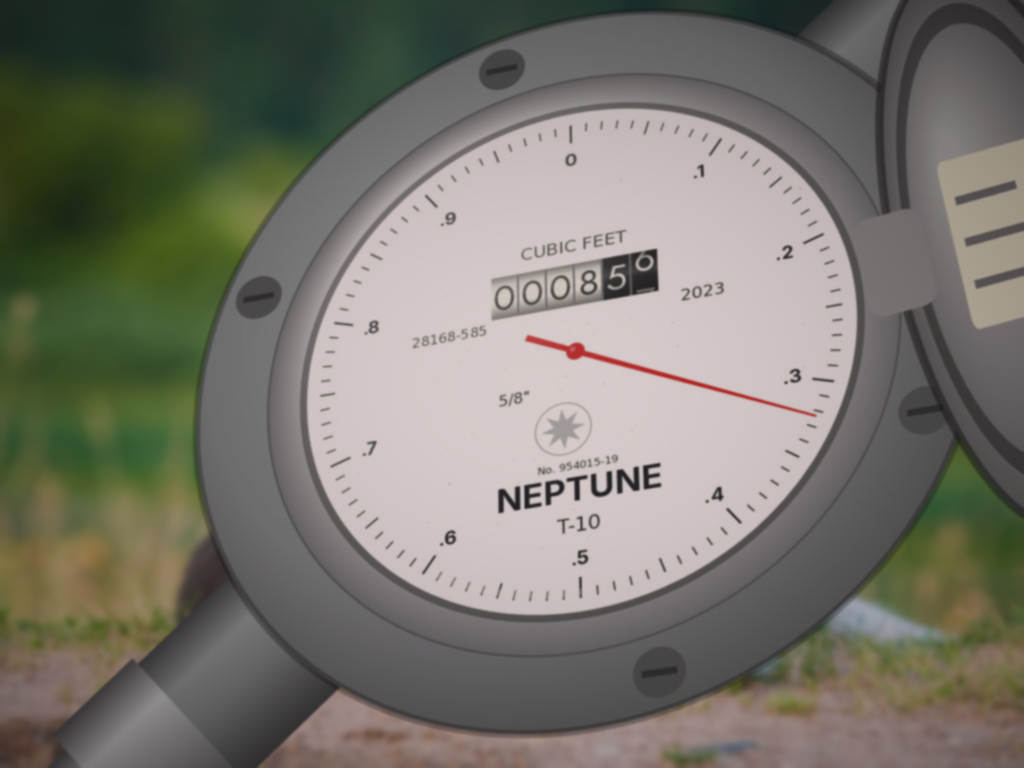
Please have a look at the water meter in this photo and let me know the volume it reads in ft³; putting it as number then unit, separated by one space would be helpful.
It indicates 856.32 ft³
